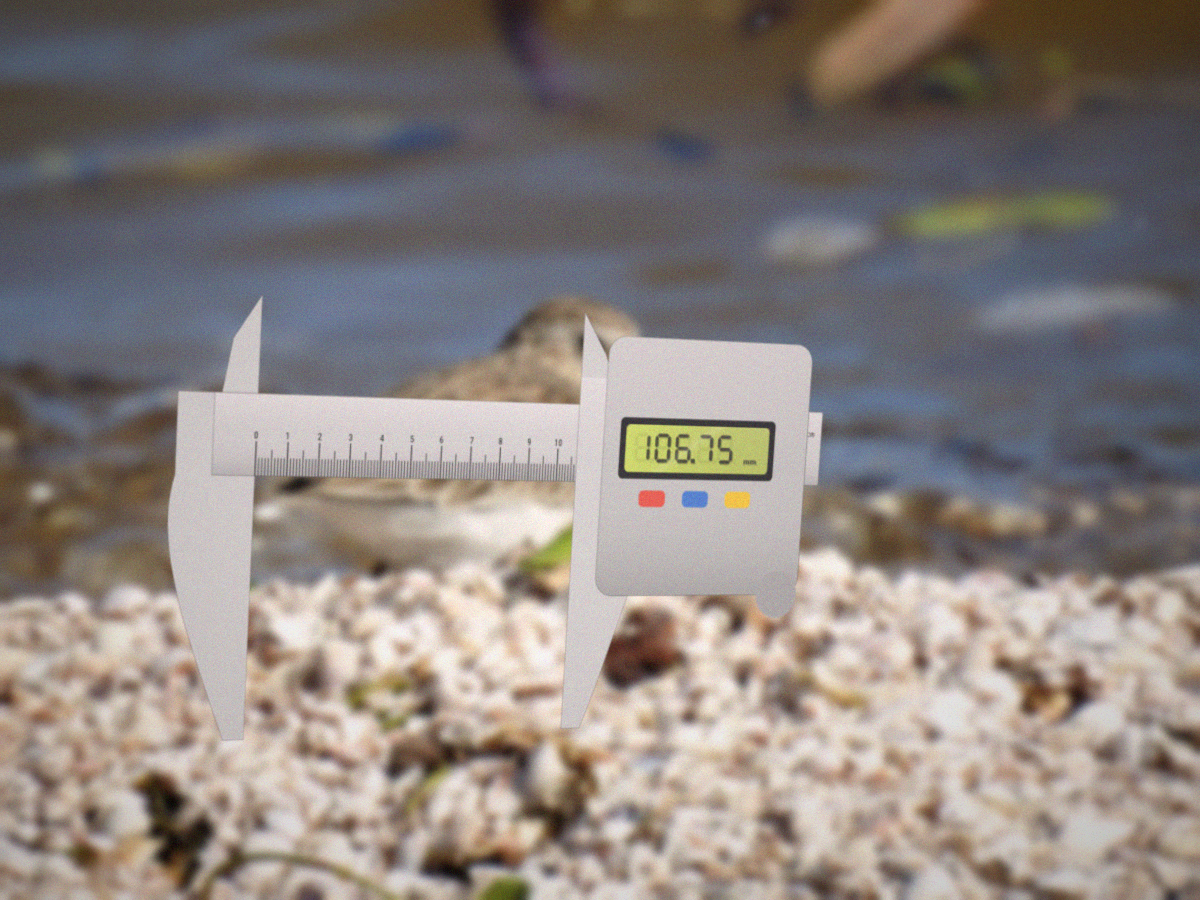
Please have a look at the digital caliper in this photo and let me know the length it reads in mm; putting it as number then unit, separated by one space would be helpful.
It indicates 106.75 mm
